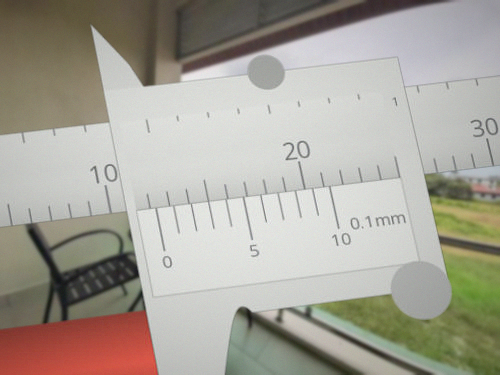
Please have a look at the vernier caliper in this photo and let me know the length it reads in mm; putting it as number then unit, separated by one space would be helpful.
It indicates 12.3 mm
